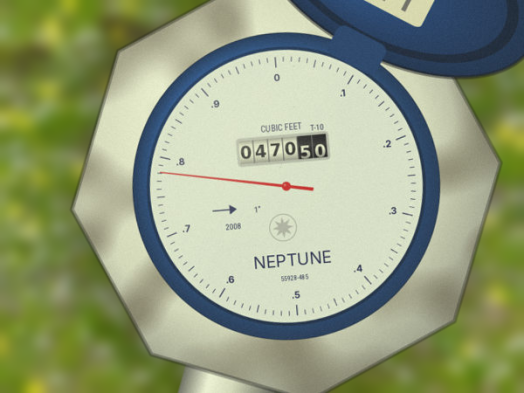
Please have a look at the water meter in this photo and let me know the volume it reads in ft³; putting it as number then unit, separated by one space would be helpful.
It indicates 47049.78 ft³
